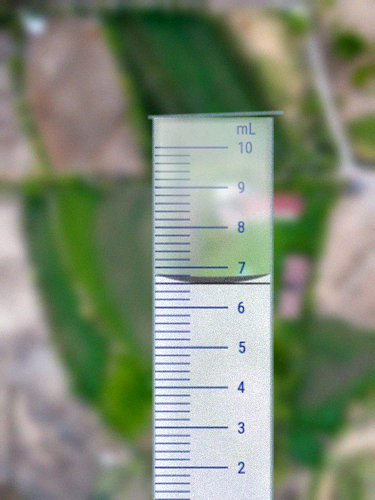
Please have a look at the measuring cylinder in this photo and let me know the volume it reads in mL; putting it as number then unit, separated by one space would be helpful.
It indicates 6.6 mL
